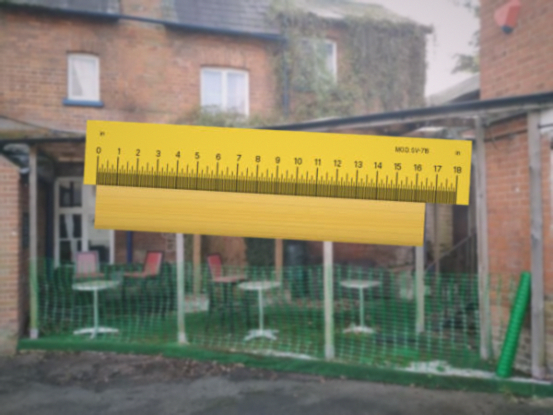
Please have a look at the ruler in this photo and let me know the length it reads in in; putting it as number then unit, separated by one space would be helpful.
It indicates 16.5 in
